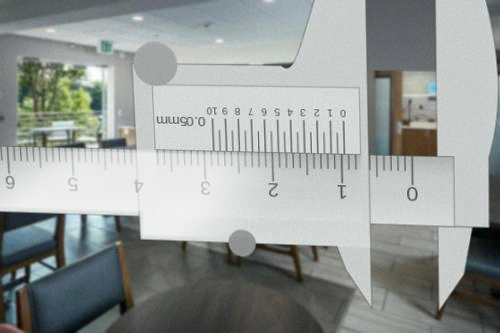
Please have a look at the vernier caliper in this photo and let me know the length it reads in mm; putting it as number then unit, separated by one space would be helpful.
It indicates 9.6 mm
